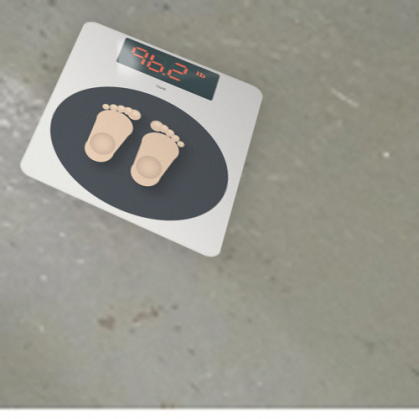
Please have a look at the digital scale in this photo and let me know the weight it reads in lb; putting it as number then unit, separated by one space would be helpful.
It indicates 96.2 lb
